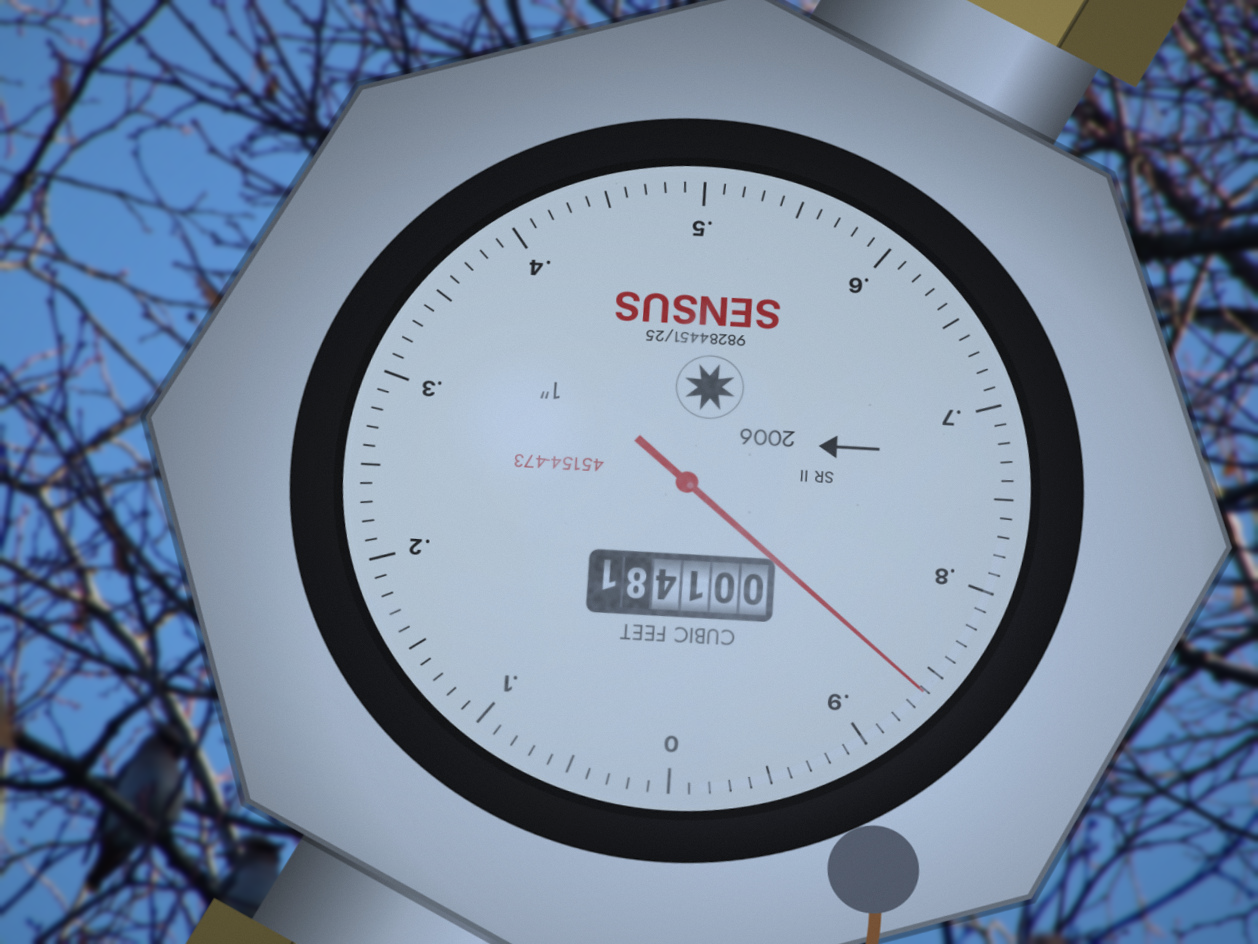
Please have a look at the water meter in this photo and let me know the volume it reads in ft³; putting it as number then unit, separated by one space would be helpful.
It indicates 1480.86 ft³
